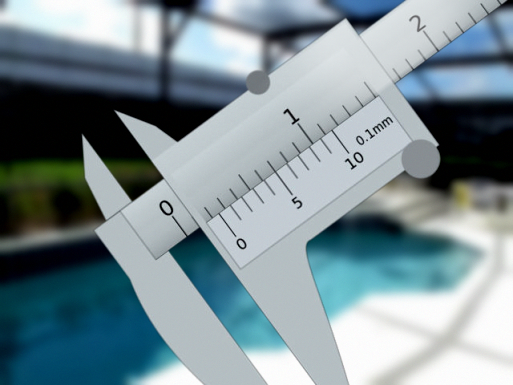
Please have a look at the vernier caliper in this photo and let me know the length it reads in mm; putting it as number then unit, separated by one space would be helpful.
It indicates 2.5 mm
